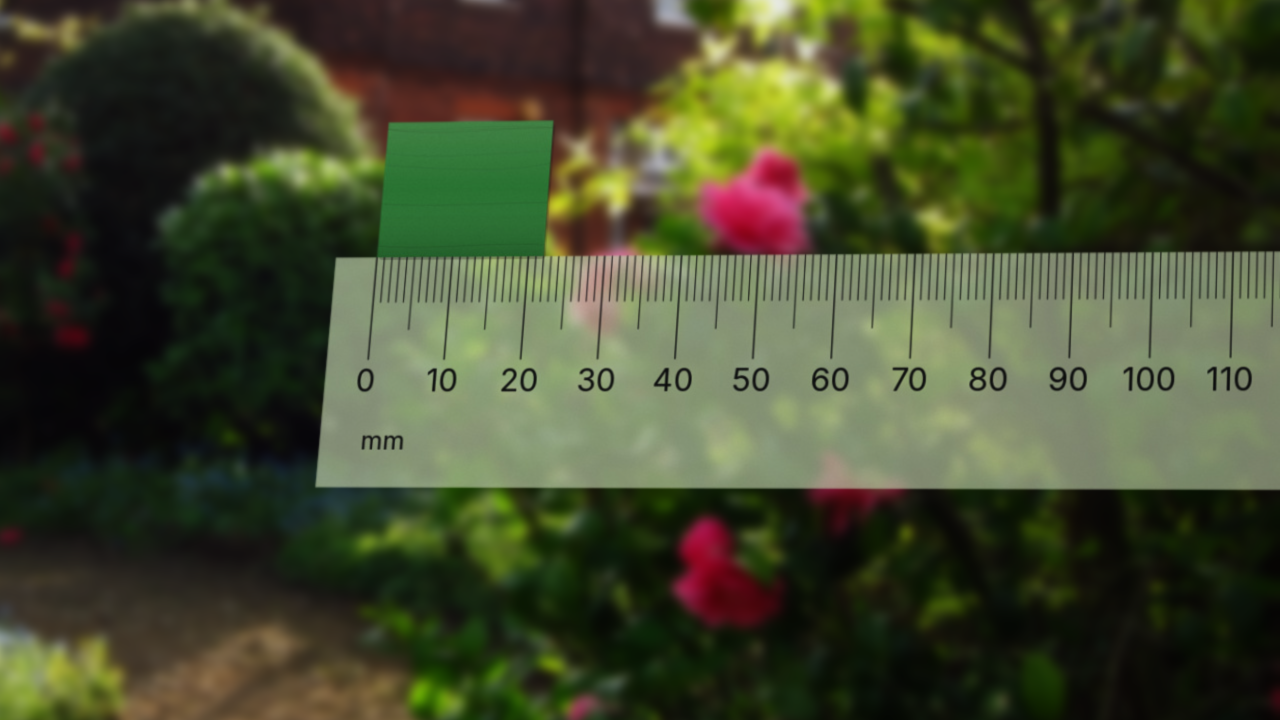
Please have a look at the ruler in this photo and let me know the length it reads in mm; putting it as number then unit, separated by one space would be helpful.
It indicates 22 mm
